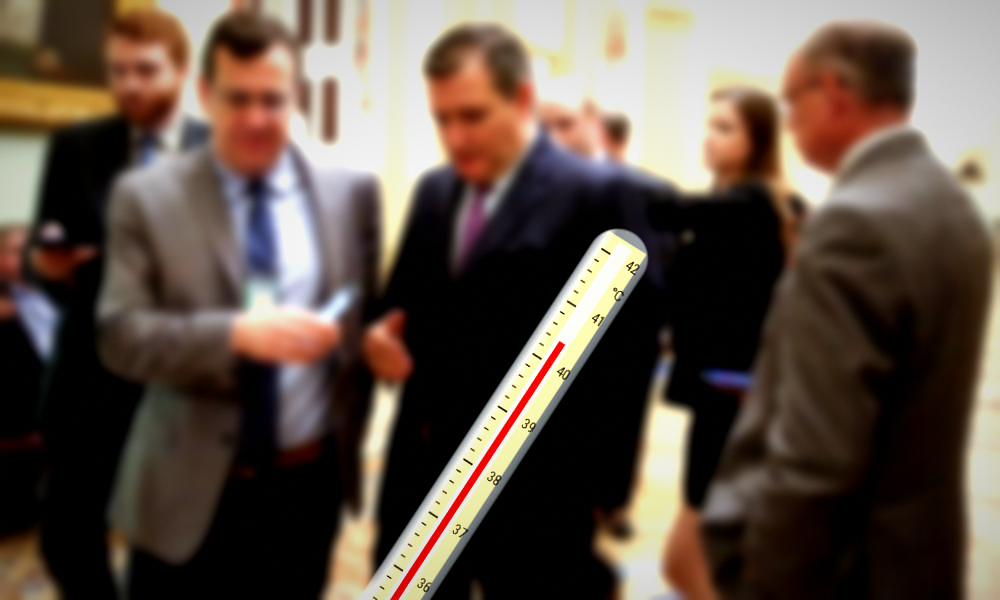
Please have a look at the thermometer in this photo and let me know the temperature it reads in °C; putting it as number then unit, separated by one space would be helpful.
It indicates 40.4 °C
